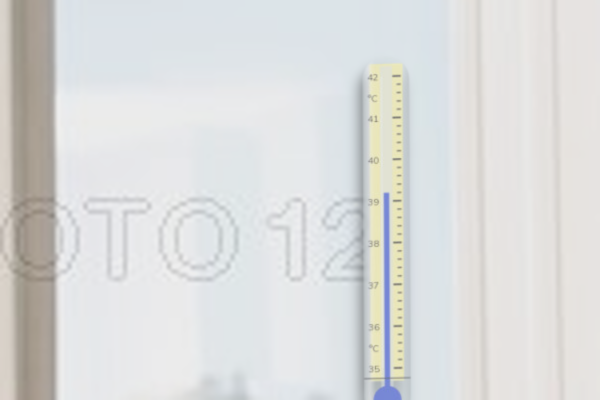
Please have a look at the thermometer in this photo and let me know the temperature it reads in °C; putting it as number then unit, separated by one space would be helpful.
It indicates 39.2 °C
